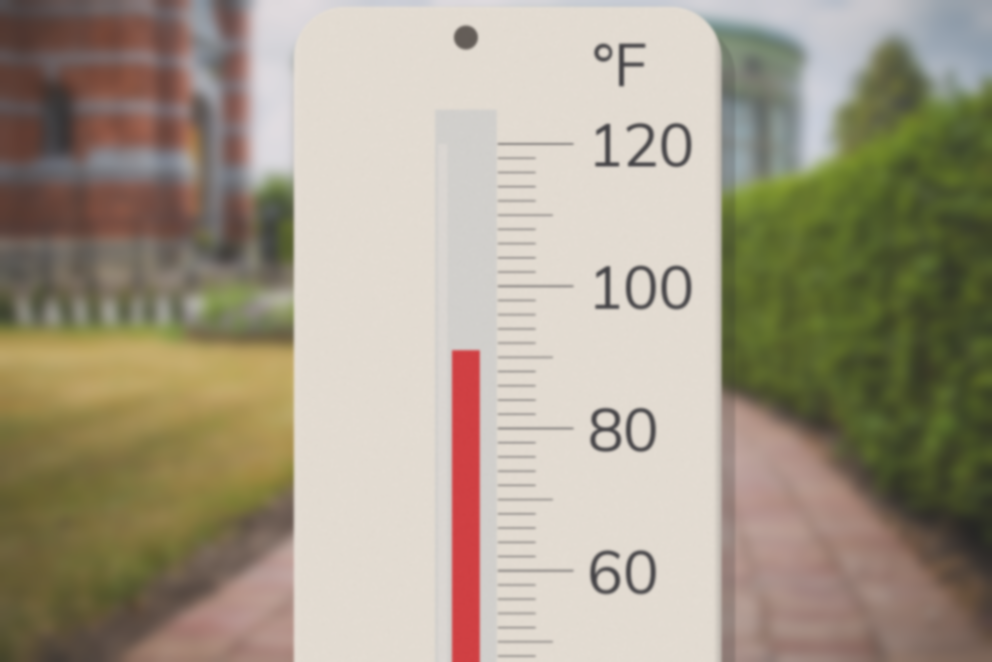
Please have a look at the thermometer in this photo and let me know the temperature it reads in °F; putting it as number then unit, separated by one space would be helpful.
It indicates 91 °F
